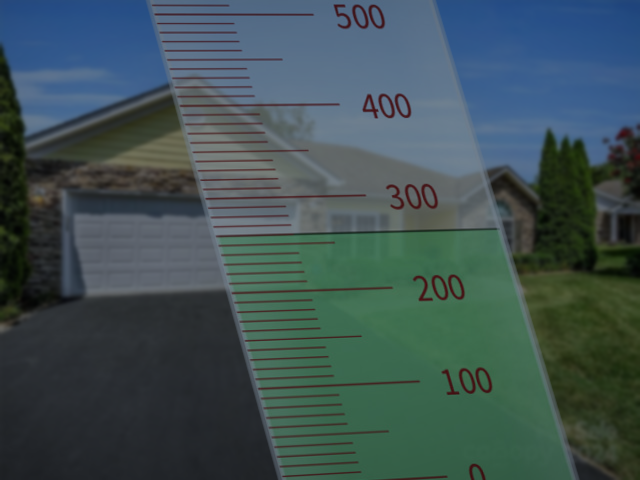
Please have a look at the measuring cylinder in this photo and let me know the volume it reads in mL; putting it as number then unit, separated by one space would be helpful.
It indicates 260 mL
